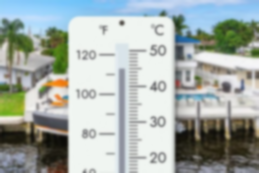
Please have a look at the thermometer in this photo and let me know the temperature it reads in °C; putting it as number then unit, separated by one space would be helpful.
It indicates 45 °C
